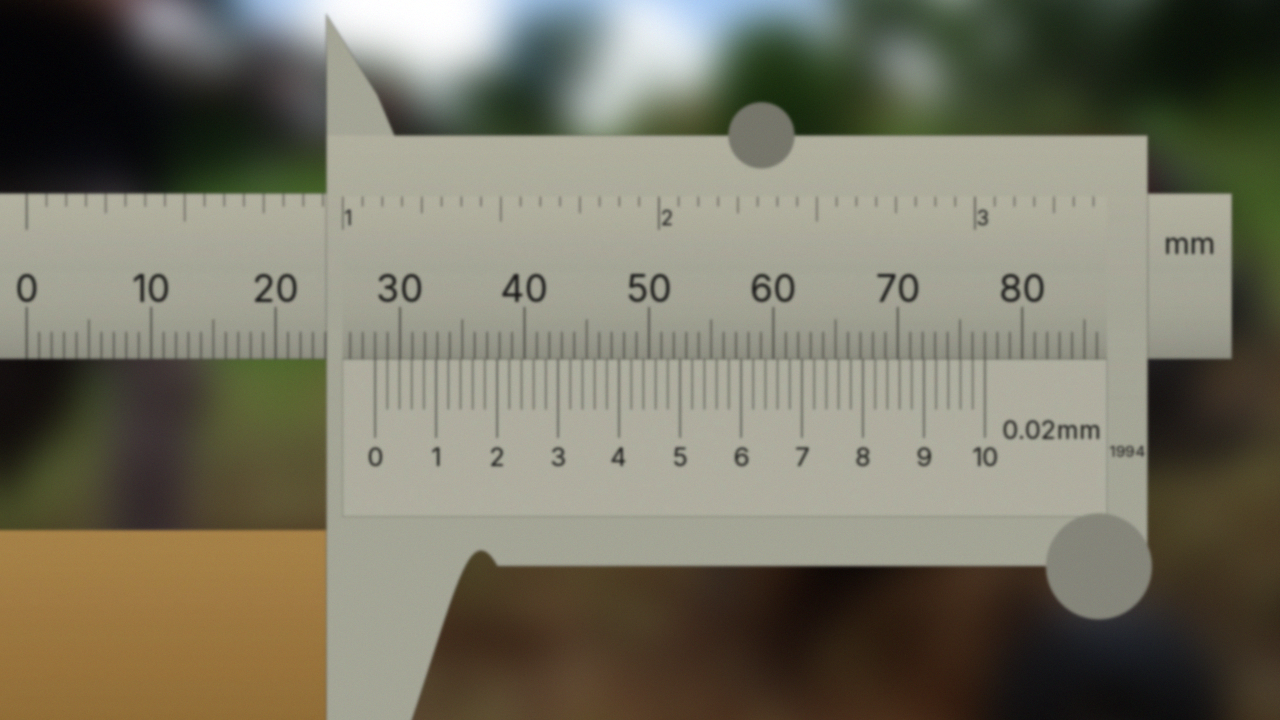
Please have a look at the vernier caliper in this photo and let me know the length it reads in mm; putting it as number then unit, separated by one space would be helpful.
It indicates 28.0 mm
